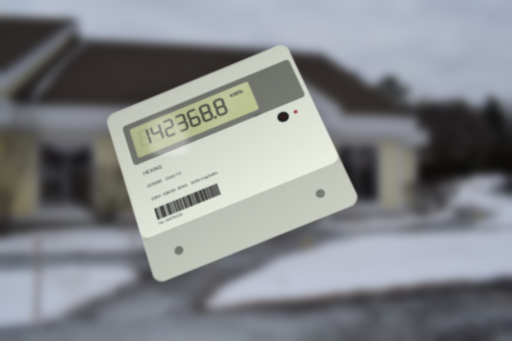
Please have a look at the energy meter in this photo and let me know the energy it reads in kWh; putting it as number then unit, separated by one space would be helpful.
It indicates 142368.8 kWh
